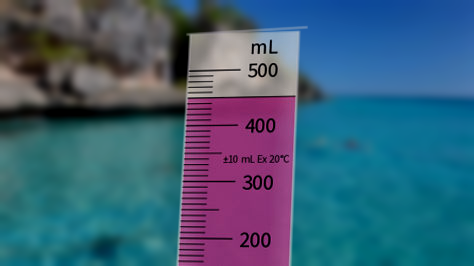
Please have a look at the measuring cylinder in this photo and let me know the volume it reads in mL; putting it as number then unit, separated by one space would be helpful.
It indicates 450 mL
